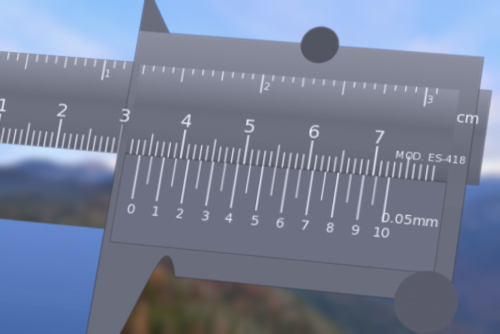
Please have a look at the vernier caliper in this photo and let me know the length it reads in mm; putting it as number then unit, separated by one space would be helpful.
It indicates 33.5 mm
